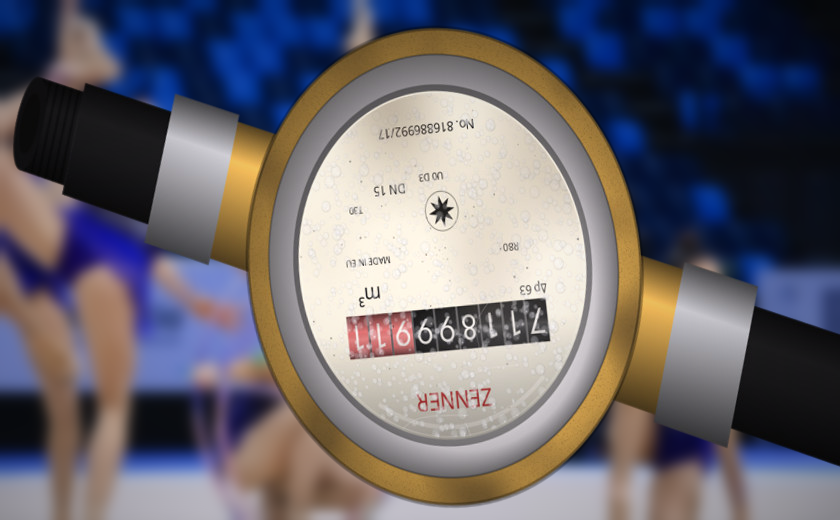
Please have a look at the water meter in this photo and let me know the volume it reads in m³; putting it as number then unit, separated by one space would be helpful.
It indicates 711899.911 m³
